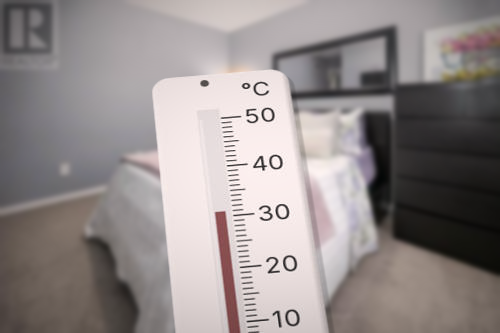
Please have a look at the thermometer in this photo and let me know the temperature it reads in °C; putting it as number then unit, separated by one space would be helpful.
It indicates 31 °C
